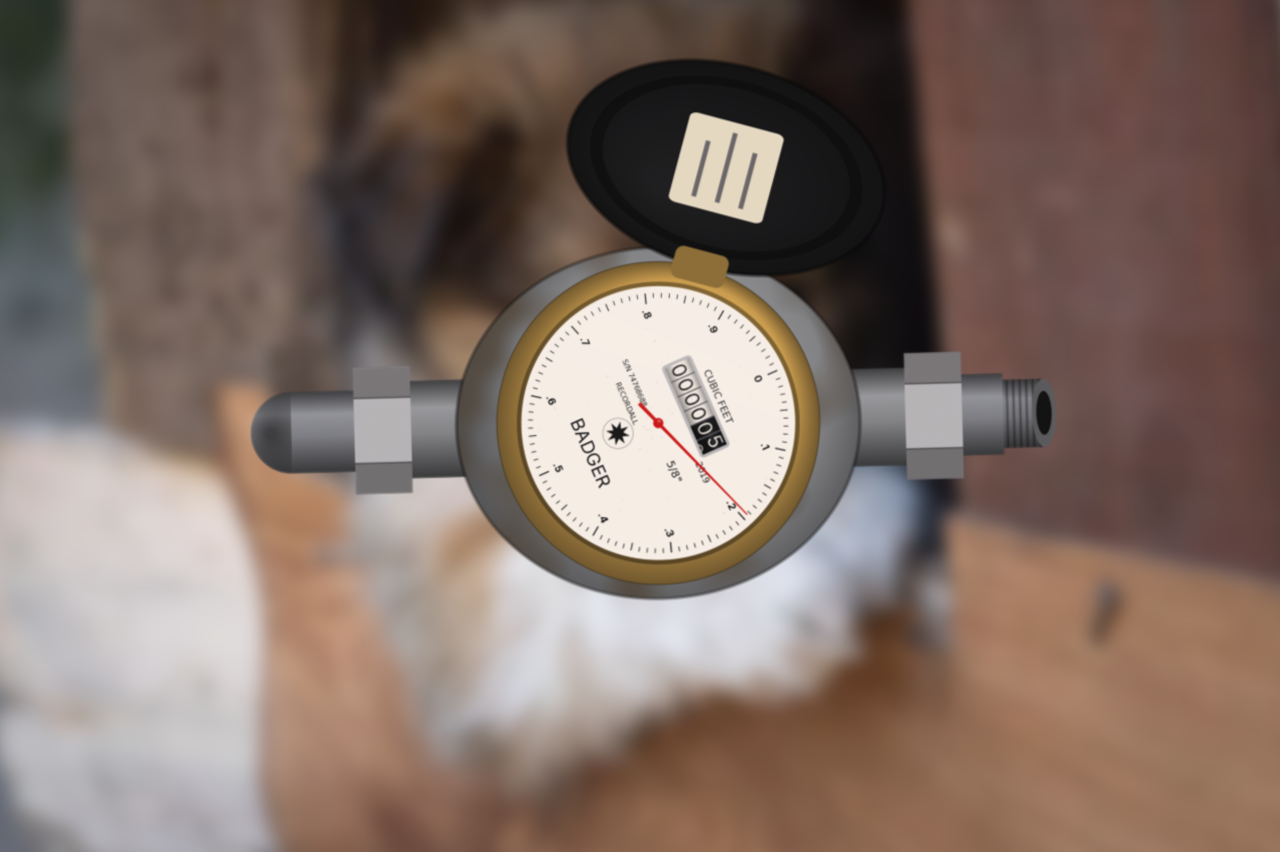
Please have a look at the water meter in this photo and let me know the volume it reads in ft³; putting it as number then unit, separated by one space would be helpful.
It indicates 5.19 ft³
